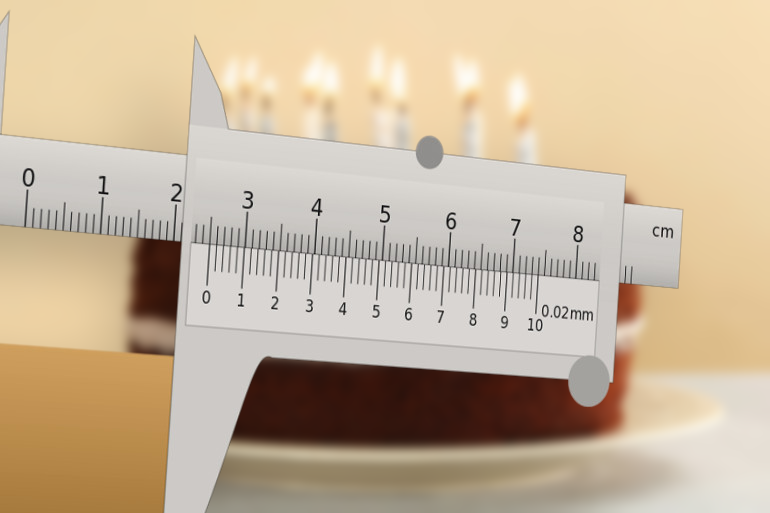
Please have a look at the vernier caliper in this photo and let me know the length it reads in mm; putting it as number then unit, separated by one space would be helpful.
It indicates 25.0 mm
